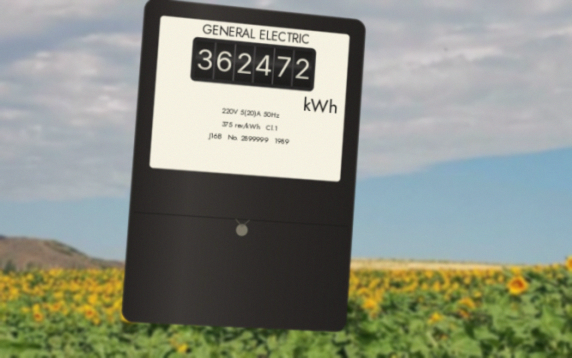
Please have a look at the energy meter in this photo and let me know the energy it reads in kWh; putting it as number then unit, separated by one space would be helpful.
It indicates 362472 kWh
